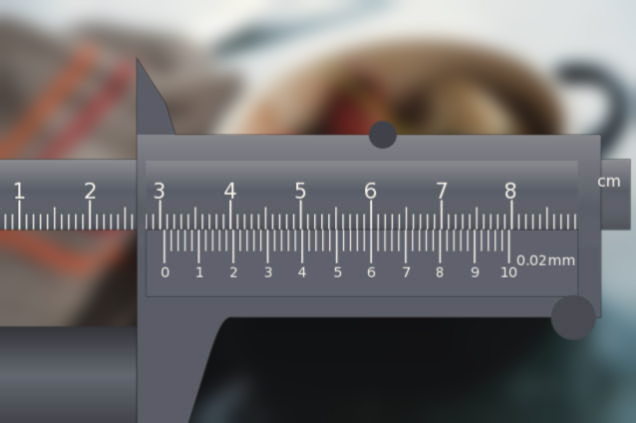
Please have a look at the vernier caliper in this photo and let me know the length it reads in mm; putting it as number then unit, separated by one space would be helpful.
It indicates 30.6 mm
